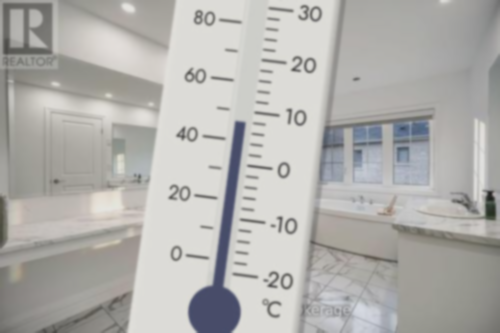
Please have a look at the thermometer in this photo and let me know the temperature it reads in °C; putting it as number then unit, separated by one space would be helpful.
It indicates 8 °C
